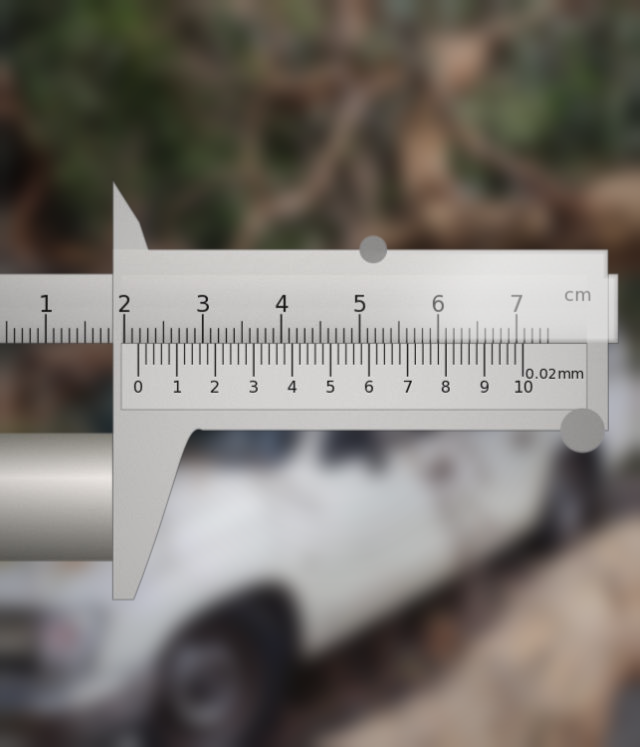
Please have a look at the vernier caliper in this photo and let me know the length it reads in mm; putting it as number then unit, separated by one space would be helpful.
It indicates 21.8 mm
